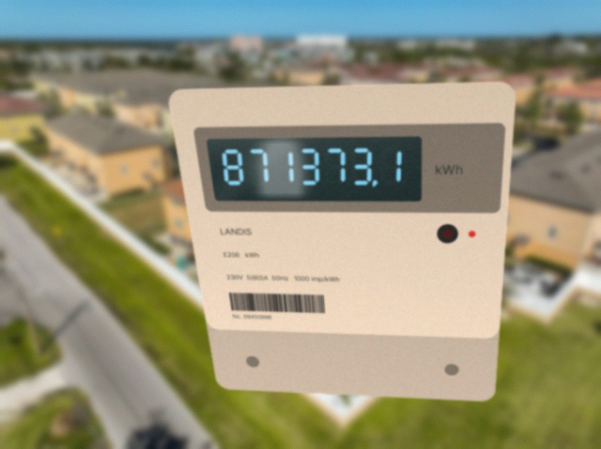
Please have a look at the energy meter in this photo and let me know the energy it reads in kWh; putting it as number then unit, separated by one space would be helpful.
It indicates 871373.1 kWh
